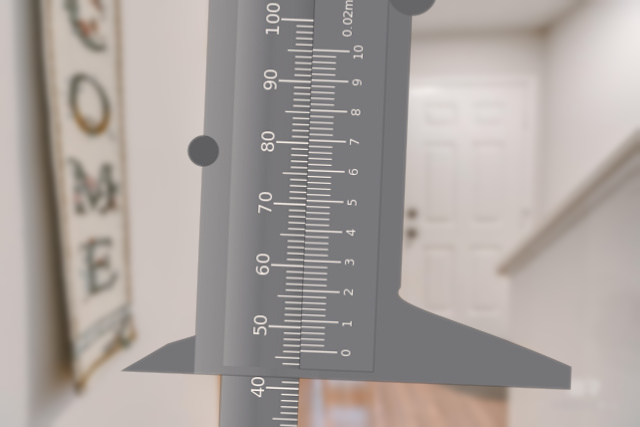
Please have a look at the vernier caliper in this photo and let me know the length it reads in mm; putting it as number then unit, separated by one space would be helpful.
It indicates 46.2 mm
